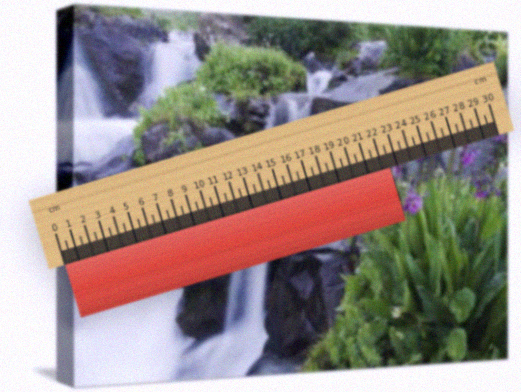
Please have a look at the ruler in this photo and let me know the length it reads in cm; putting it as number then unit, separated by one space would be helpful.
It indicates 22.5 cm
